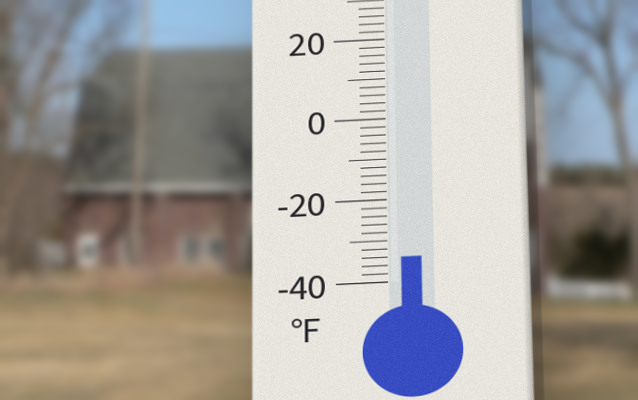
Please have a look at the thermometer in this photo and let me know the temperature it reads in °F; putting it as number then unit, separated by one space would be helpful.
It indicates -34 °F
